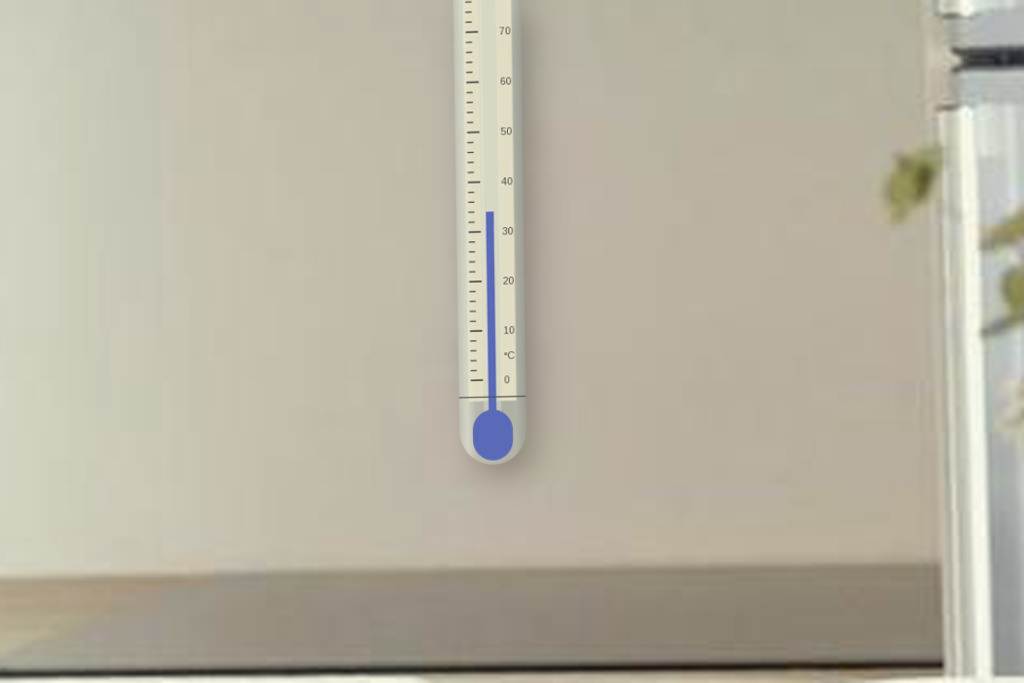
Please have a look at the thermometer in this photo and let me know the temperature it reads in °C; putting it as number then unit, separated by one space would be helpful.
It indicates 34 °C
